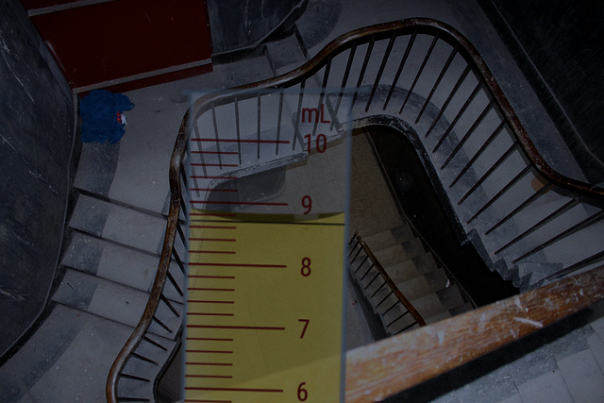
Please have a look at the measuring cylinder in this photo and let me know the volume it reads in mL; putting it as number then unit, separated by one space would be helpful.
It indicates 8.7 mL
